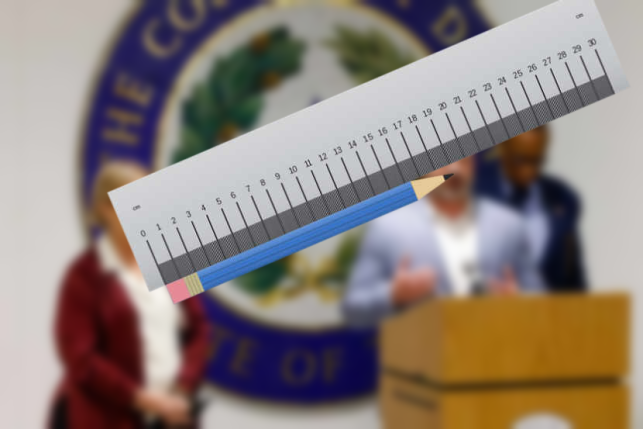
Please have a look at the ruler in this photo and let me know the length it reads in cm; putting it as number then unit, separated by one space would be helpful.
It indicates 19 cm
